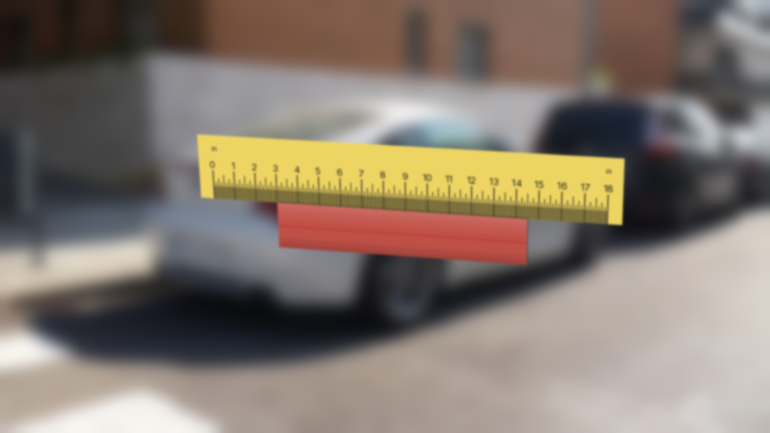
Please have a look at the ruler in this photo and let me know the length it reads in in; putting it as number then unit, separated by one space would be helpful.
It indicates 11.5 in
